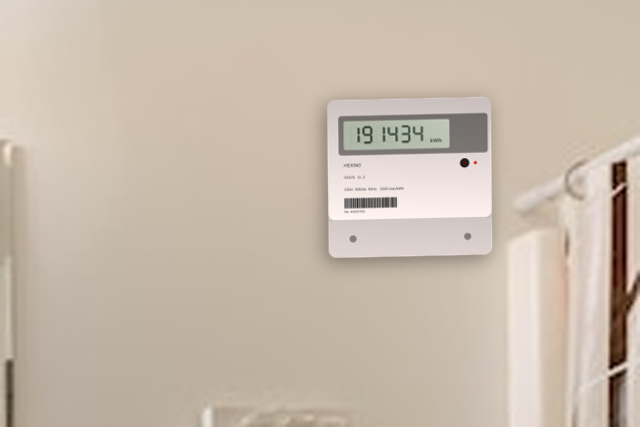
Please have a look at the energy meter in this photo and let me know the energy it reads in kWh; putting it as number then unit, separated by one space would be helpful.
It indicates 191434 kWh
